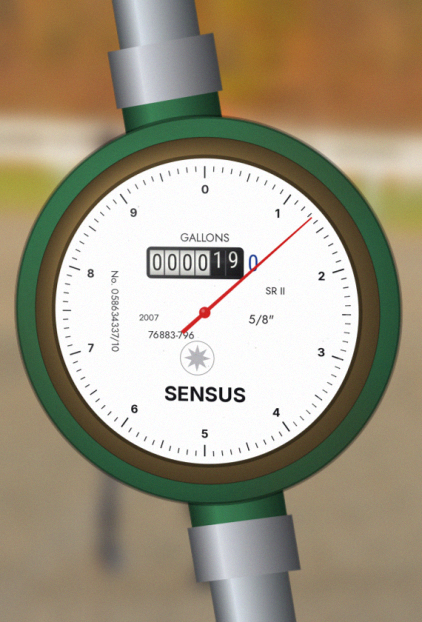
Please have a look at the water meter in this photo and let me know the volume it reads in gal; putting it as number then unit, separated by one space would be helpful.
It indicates 191.3 gal
